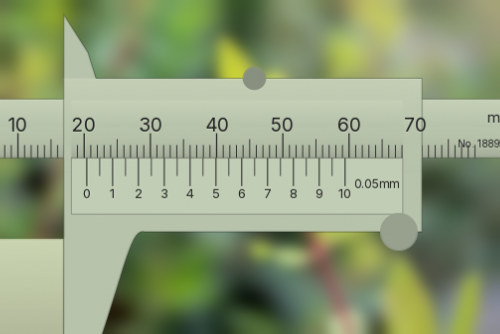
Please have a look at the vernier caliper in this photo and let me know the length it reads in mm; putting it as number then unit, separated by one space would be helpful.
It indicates 20.4 mm
